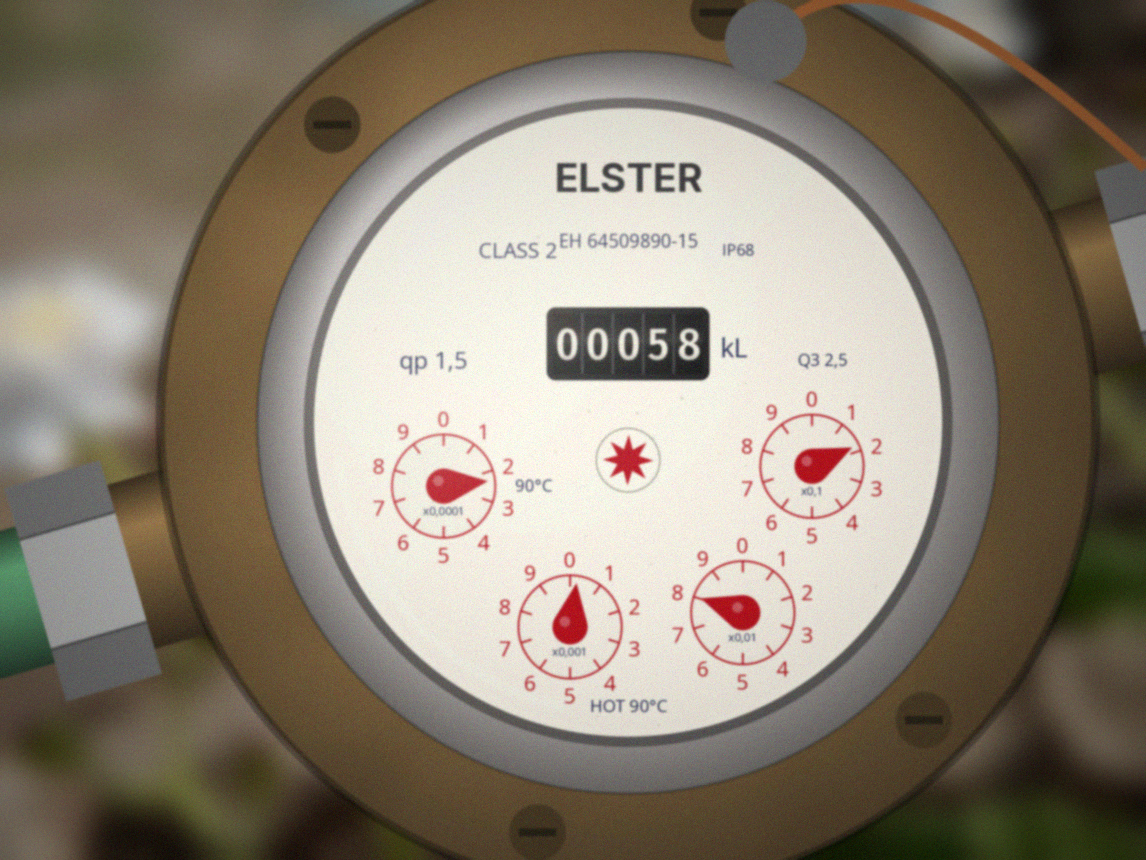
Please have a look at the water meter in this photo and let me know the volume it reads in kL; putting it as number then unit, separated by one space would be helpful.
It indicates 58.1802 kL
